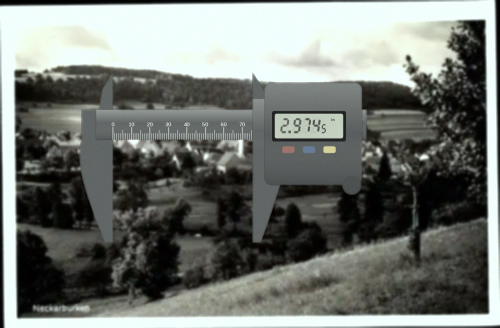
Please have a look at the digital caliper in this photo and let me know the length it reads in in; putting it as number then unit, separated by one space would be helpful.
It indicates 2.9745 in
